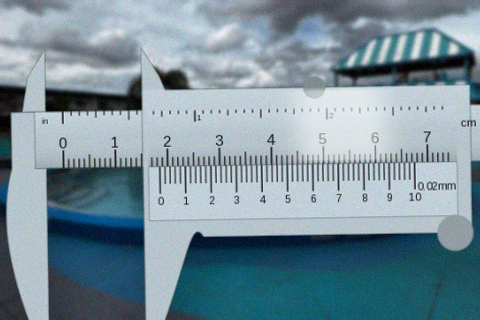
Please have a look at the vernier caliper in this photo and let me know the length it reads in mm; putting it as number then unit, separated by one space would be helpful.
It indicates 18.5 mm
